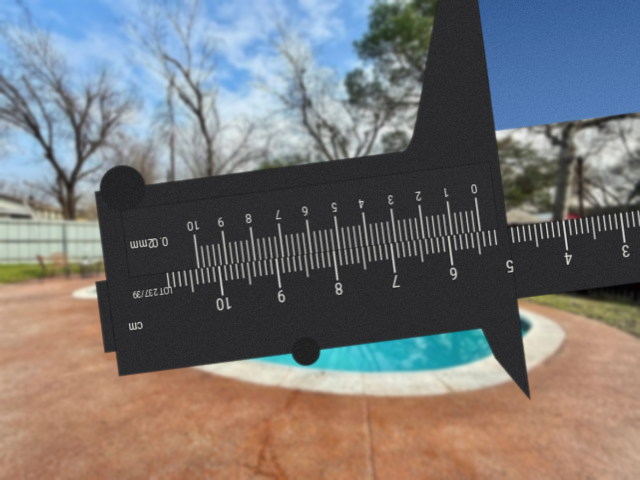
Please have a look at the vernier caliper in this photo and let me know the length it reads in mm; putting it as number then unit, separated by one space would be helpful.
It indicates 54.5 mm
